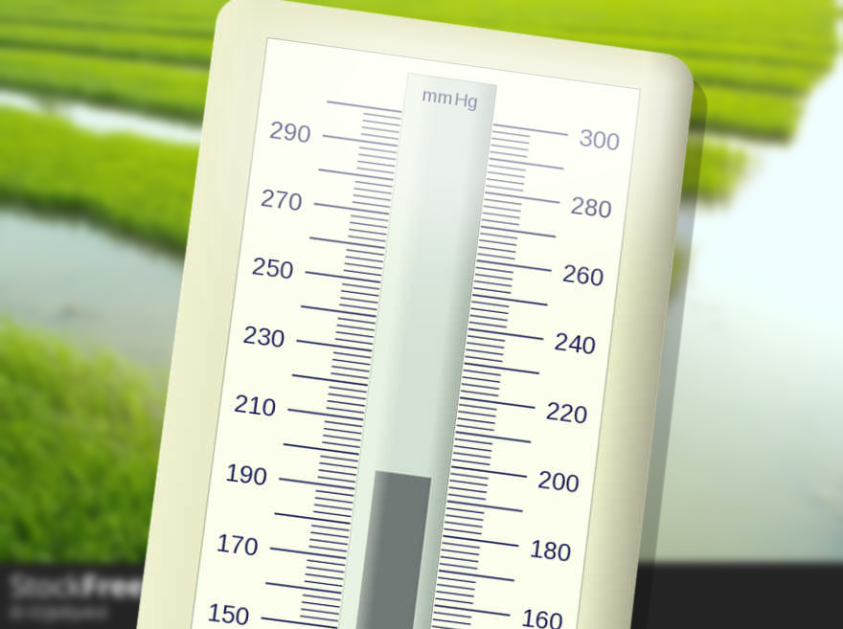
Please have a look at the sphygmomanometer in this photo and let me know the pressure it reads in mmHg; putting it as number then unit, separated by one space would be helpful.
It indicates 196 mmHg
